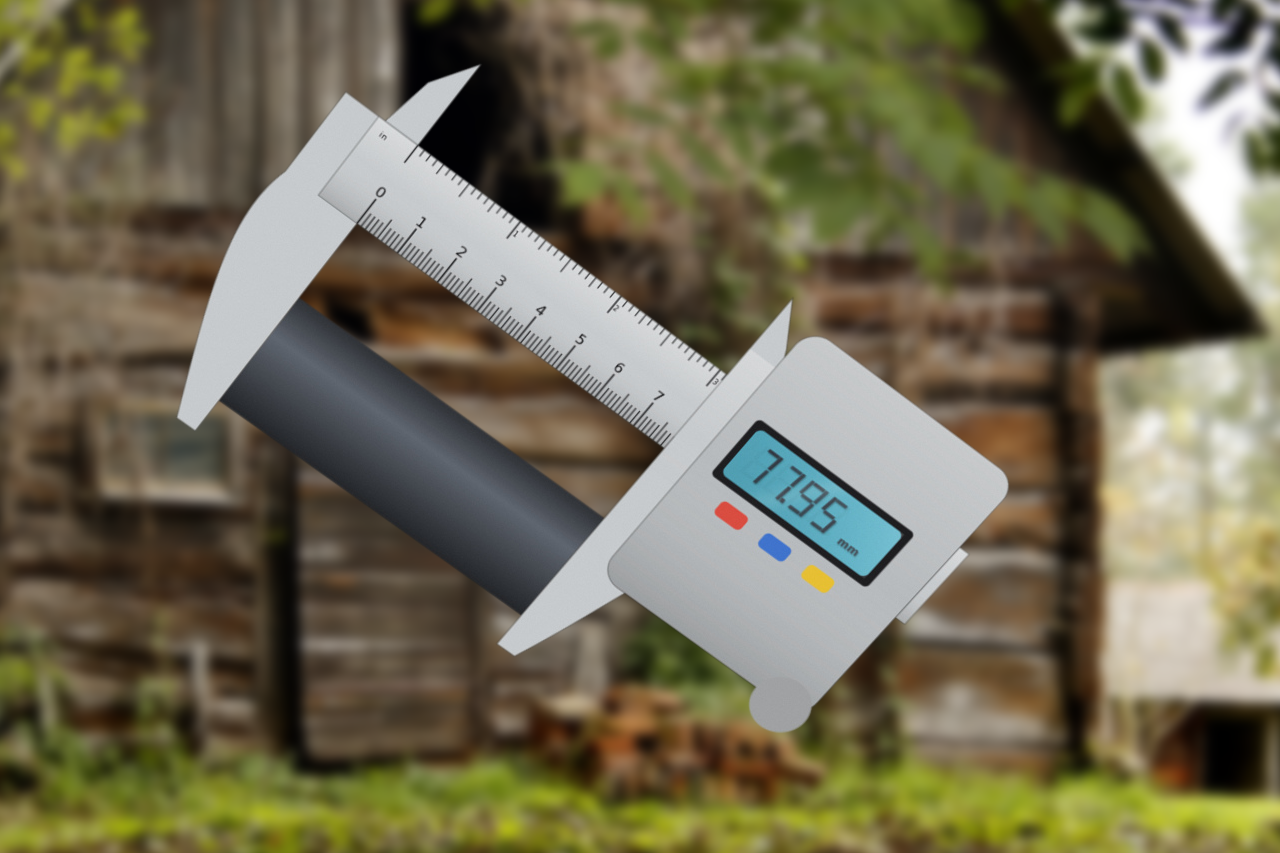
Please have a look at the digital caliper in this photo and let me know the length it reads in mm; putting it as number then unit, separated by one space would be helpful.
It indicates 77.95 mm
